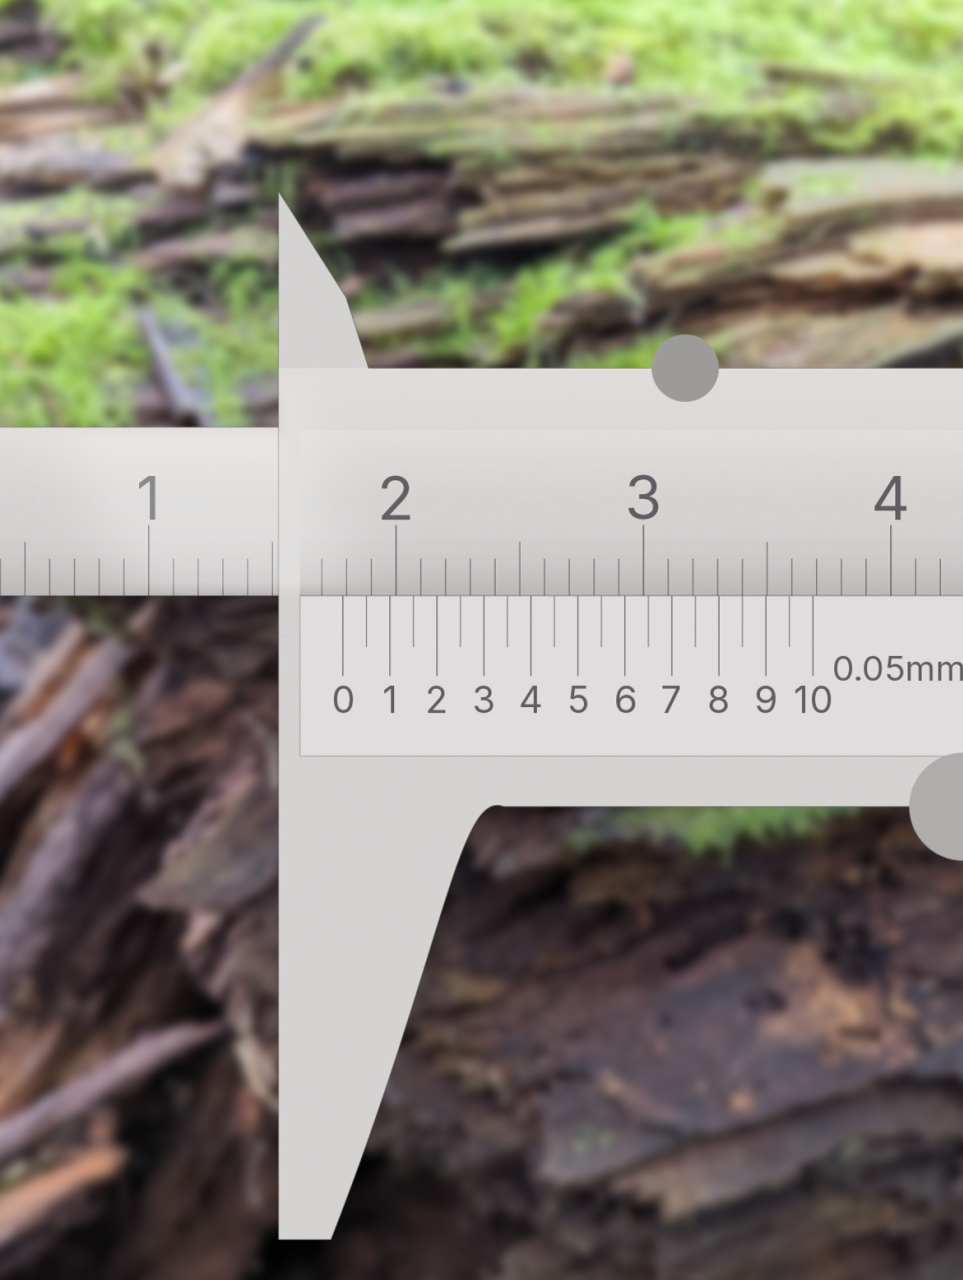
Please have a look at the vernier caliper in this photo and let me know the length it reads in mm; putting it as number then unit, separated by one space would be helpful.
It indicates 17.85 mm
